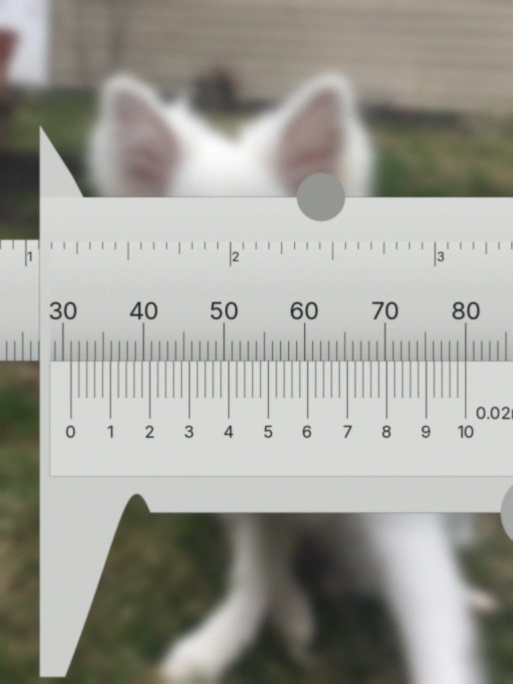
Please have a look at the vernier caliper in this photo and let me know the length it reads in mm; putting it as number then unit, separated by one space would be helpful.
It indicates 31.0 mm
